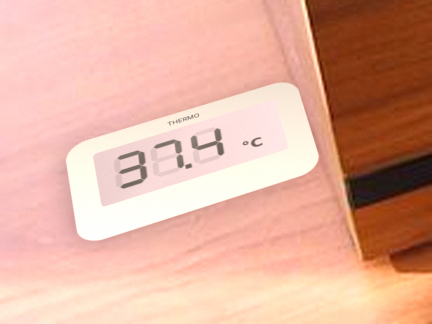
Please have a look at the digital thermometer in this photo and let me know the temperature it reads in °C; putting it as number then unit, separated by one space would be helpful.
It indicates 37.4 °C
